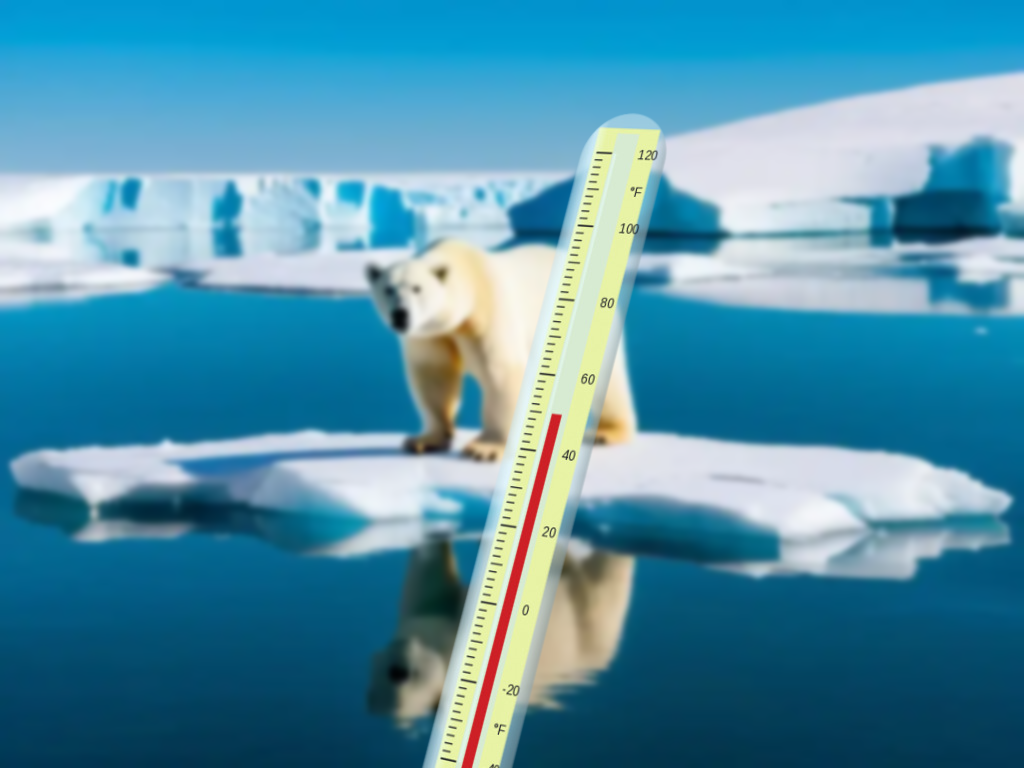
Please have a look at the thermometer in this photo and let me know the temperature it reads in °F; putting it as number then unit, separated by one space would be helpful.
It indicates 50 °F
